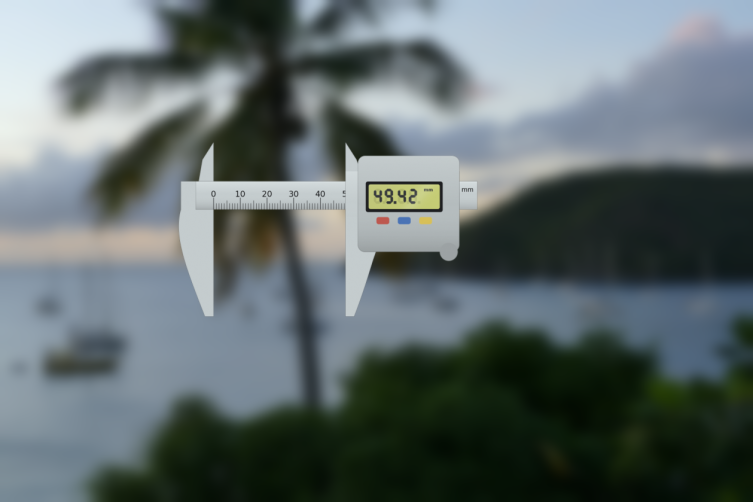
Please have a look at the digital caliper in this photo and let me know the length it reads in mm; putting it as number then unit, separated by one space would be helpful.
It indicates 49.42 mm
